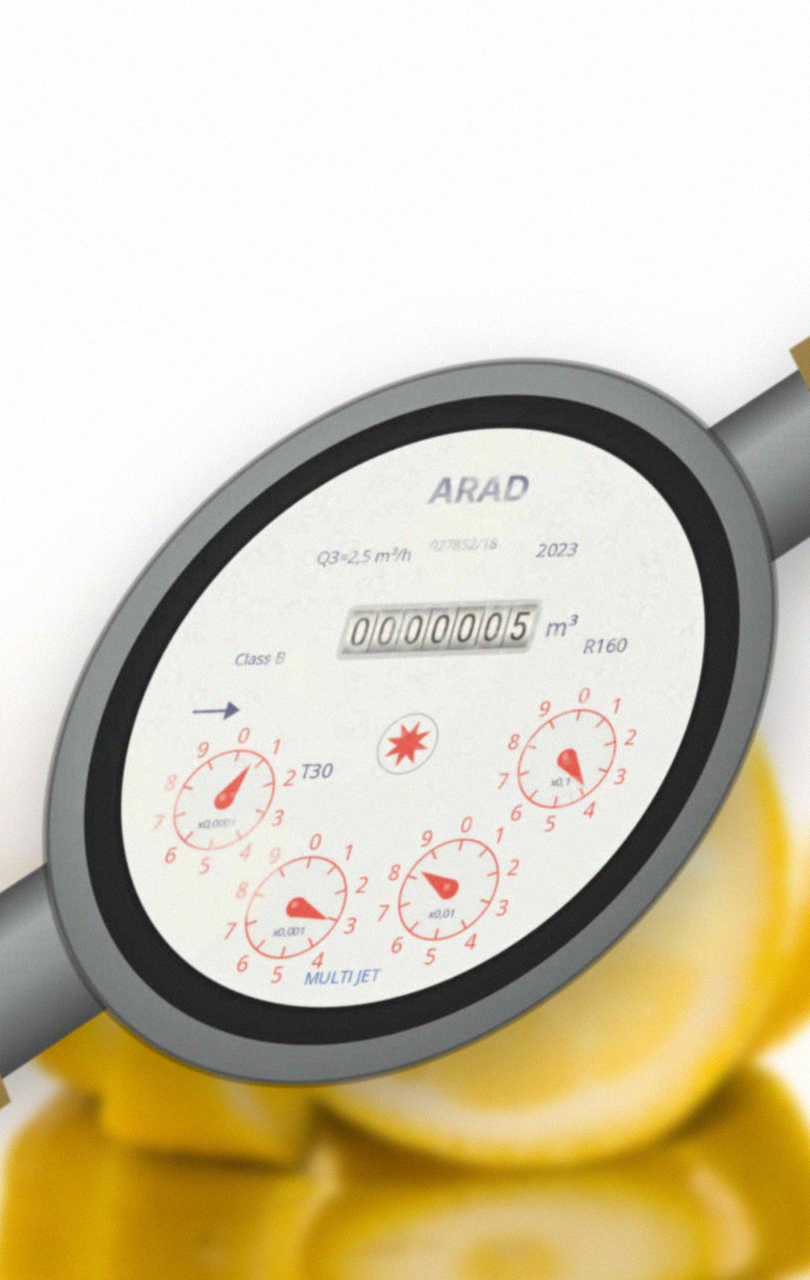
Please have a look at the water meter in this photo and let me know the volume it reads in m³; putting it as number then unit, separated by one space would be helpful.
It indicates 5.3830 m³
